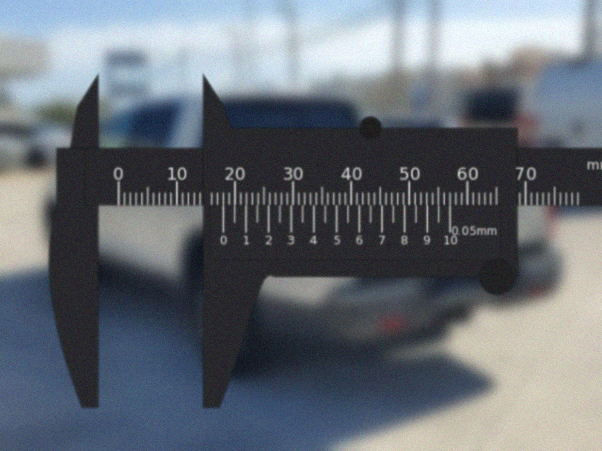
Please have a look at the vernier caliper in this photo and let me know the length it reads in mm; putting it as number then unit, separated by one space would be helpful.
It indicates 18.0 mm
